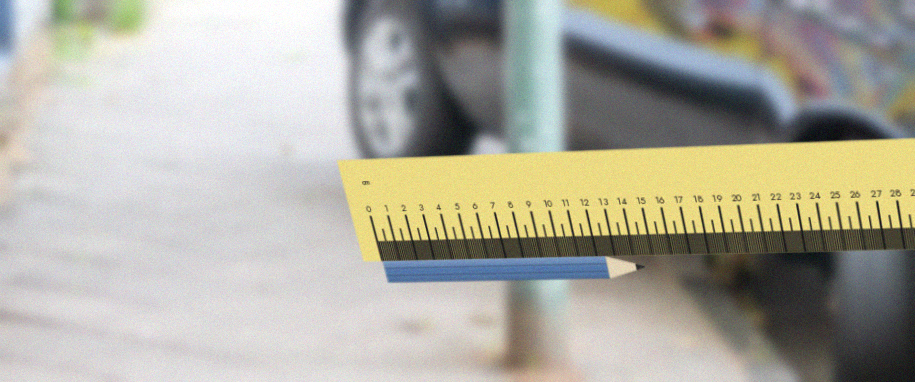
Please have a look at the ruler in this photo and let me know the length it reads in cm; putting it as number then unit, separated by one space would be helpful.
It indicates 14.5 cm
